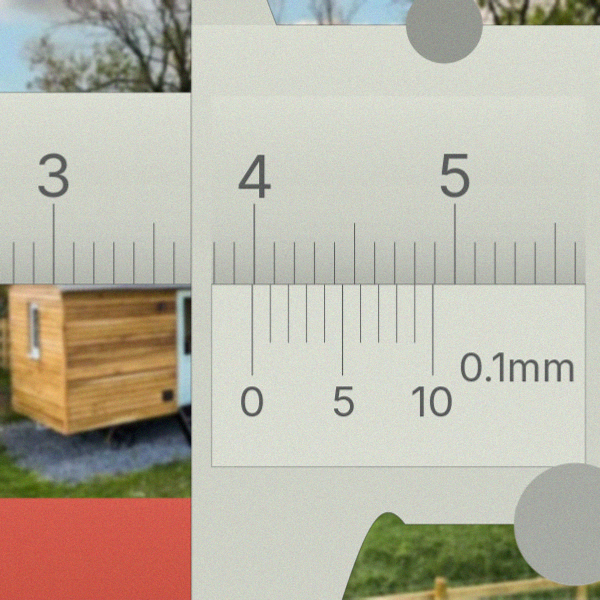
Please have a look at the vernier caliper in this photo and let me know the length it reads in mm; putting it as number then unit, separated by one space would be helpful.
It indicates 39.9 mm
